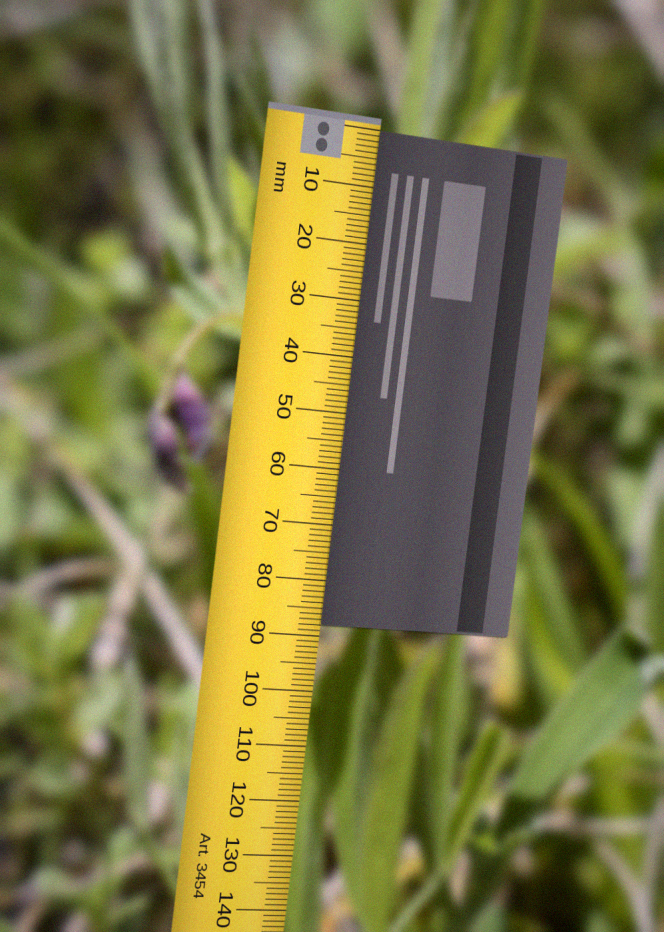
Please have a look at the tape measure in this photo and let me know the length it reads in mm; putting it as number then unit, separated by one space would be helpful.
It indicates 88 mm
